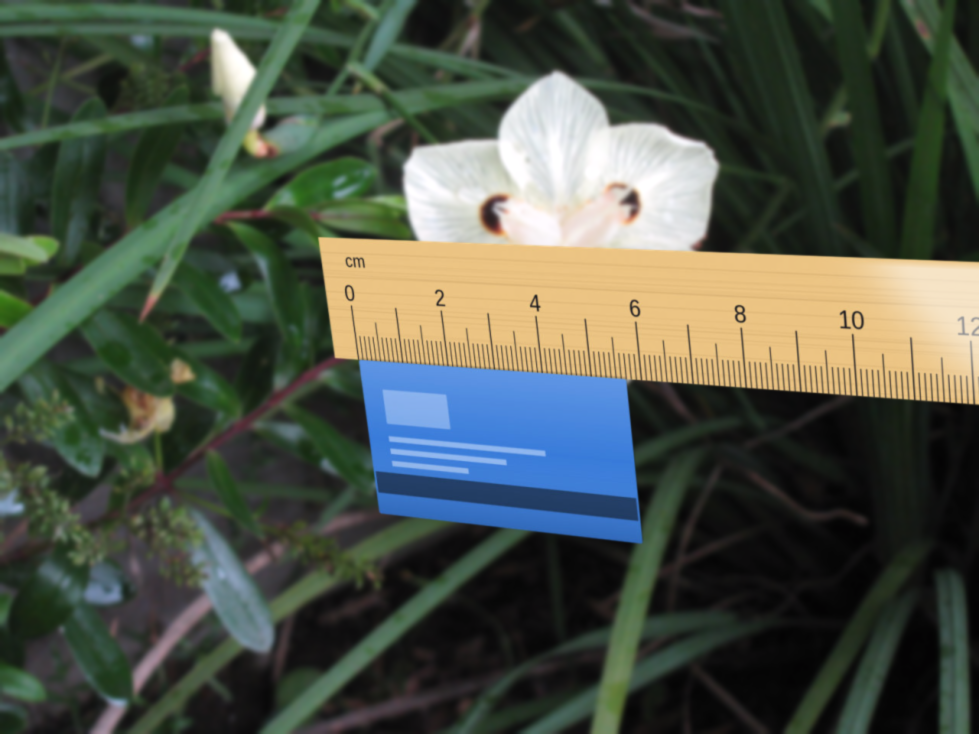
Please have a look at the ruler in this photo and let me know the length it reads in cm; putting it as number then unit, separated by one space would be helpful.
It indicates 5.7 cm
